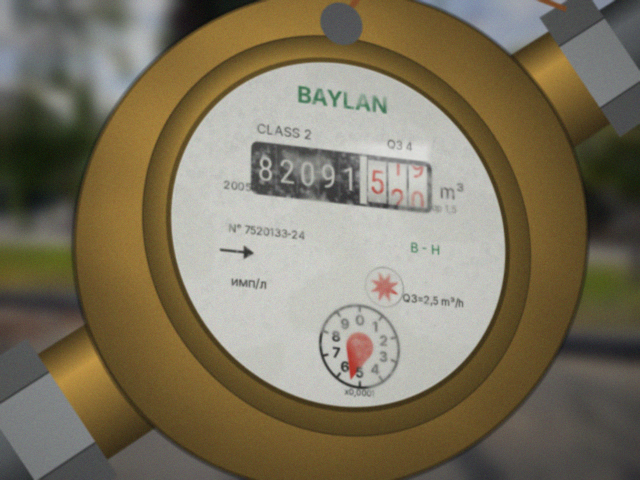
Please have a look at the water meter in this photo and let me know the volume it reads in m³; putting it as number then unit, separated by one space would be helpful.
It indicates 82091.5195 m³
